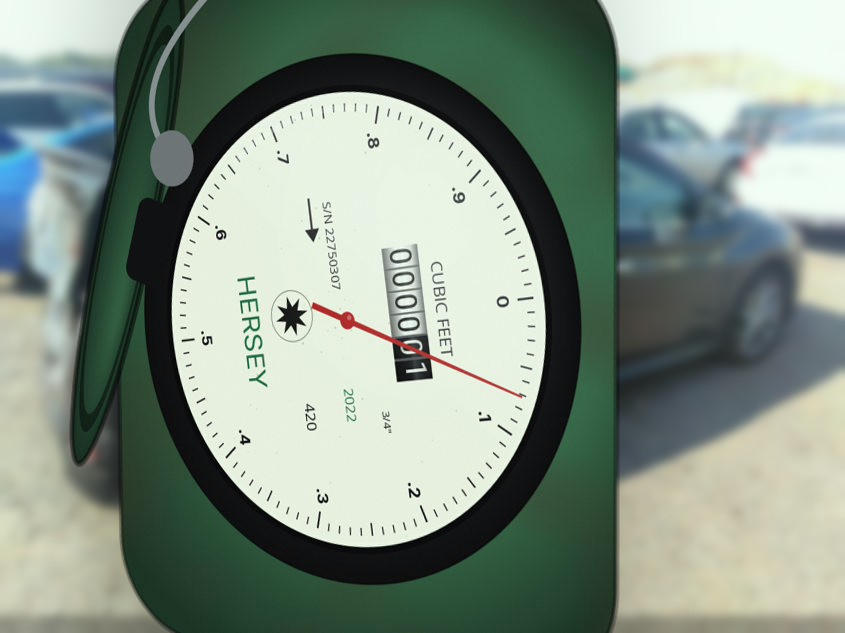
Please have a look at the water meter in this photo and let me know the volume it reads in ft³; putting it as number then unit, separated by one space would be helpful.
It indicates 1.07 ft³
